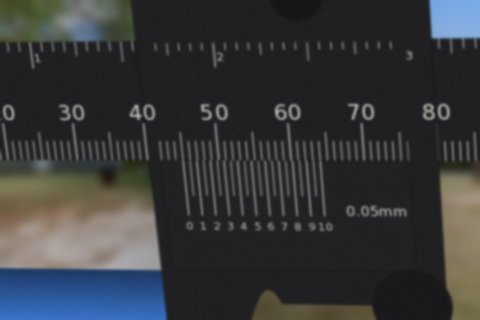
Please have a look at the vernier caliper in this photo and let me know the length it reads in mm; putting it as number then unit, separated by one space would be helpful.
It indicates 45.0 mm
